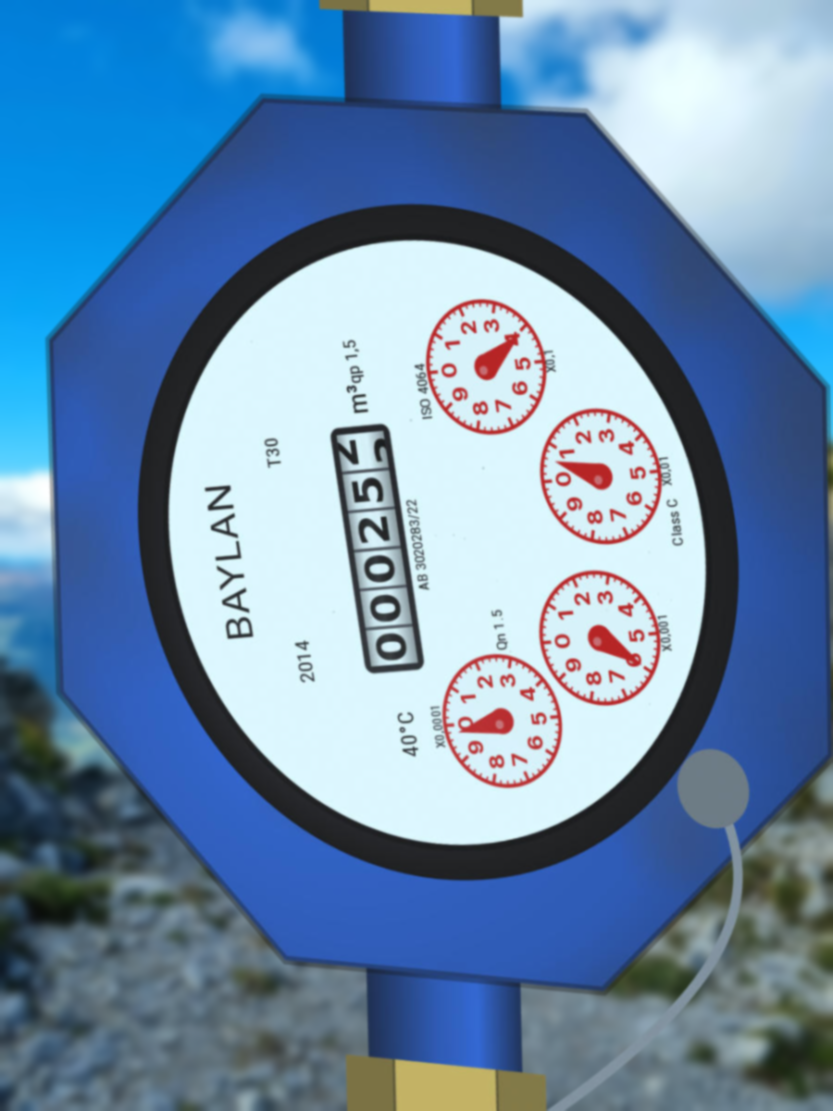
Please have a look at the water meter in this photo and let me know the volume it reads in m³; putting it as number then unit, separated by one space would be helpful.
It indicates 252.4059 m³
